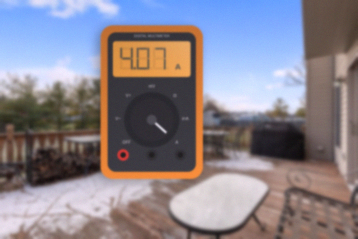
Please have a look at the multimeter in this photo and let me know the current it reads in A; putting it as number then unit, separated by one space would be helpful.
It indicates 4.07 A
